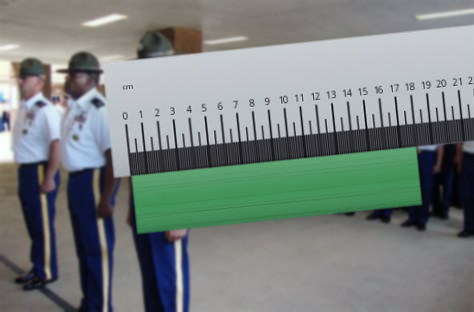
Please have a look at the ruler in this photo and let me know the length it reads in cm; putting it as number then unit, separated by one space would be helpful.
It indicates 18 cm
